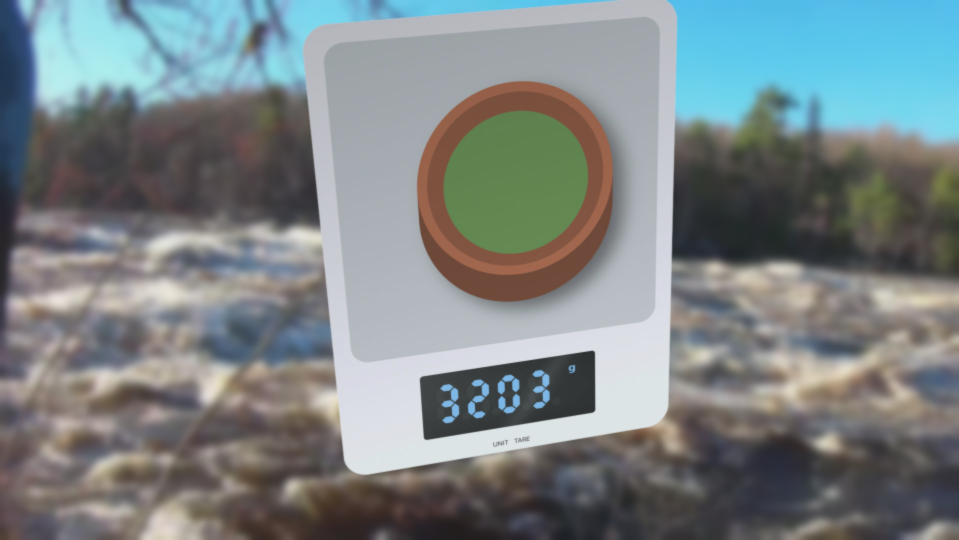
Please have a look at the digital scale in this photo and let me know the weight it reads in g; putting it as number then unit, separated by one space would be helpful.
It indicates 3203 g
